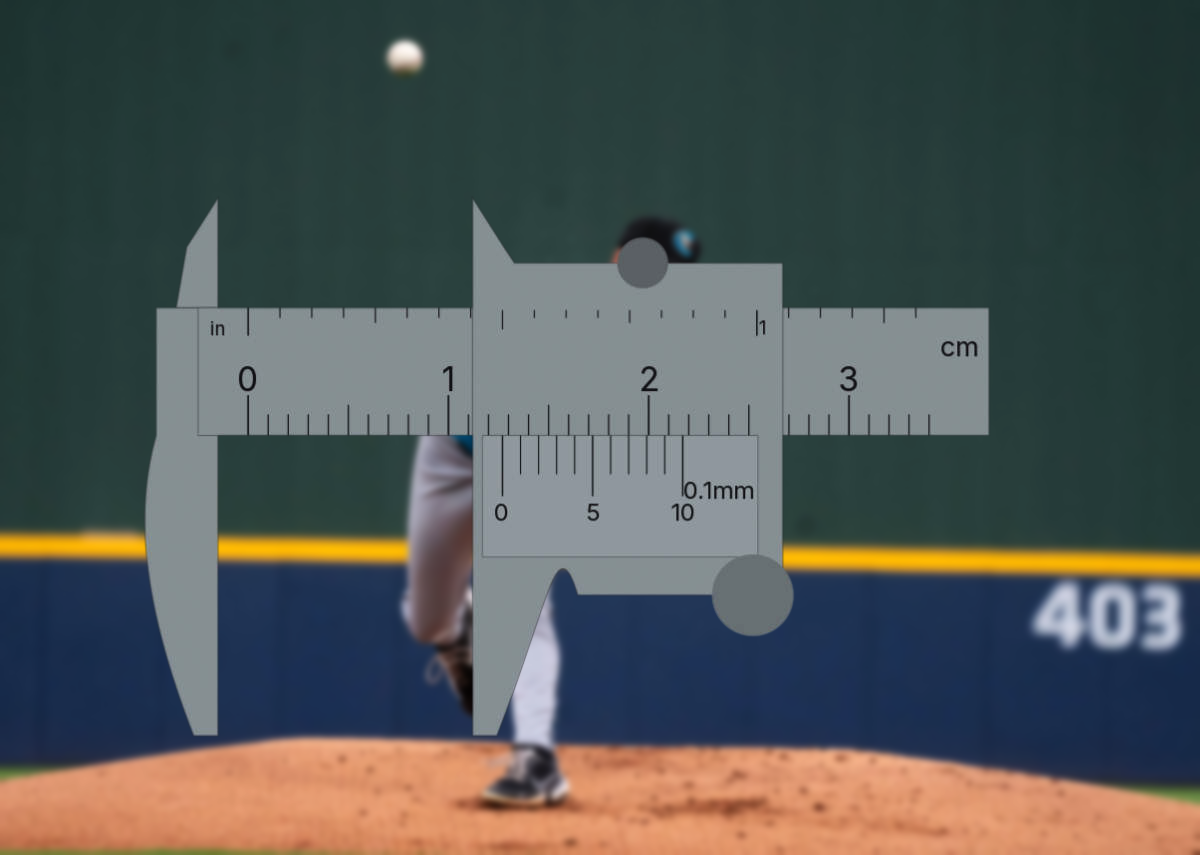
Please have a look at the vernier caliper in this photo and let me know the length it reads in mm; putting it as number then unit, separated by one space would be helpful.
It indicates 12.7 mm
